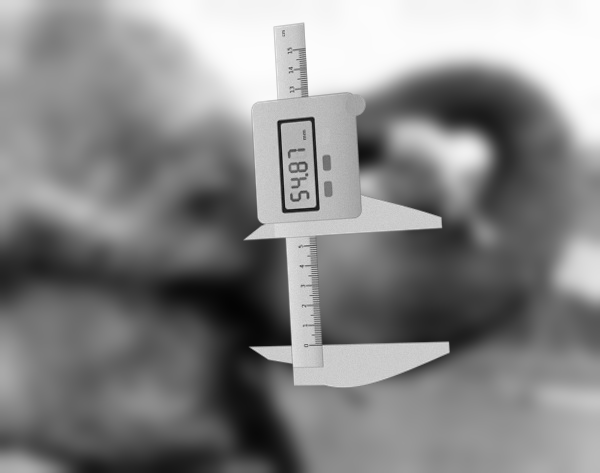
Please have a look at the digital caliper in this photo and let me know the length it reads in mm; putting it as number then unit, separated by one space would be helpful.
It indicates 54.87 mm
